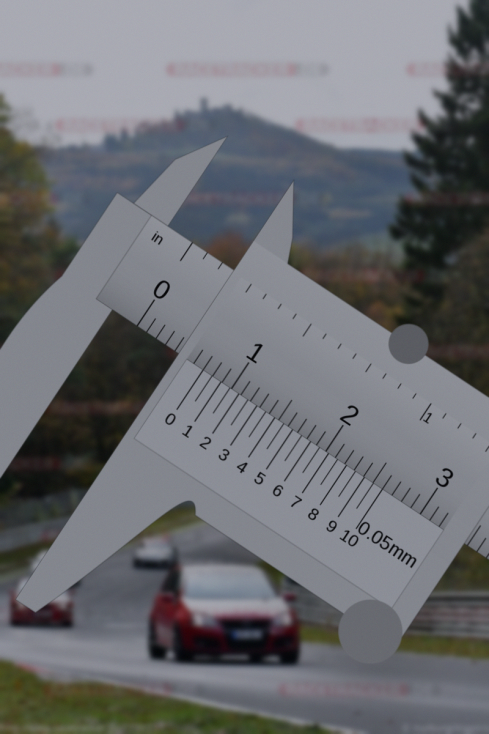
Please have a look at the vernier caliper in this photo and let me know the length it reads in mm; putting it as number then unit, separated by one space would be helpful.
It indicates 7.0 mm
